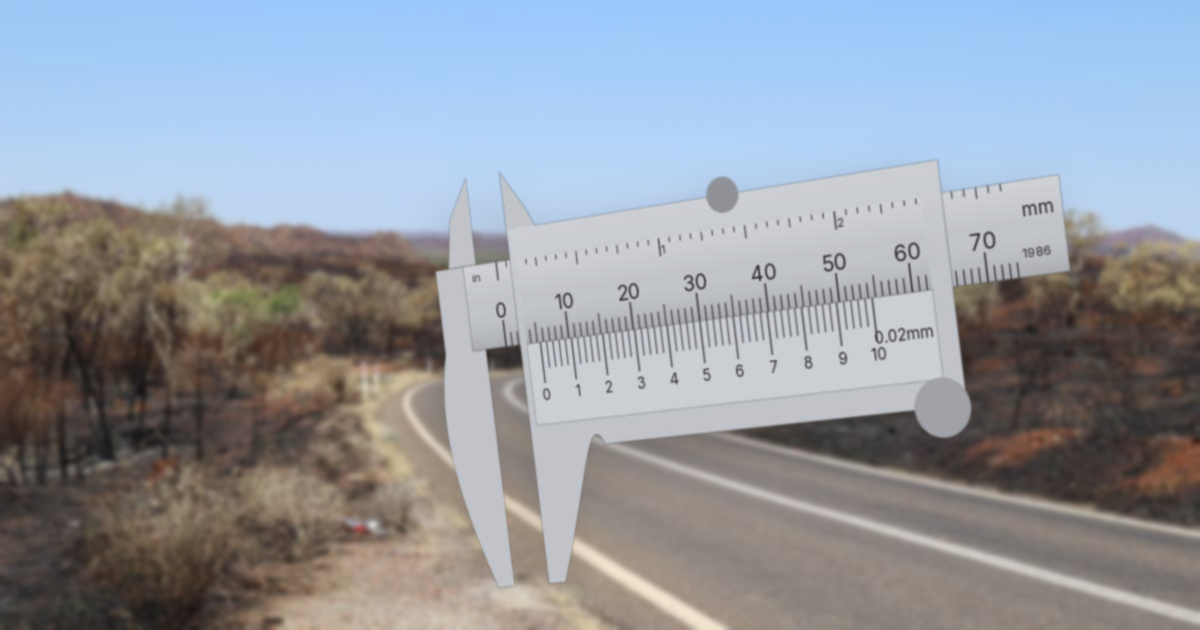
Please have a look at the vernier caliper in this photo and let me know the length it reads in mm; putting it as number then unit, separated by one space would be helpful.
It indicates 5.5 mm
